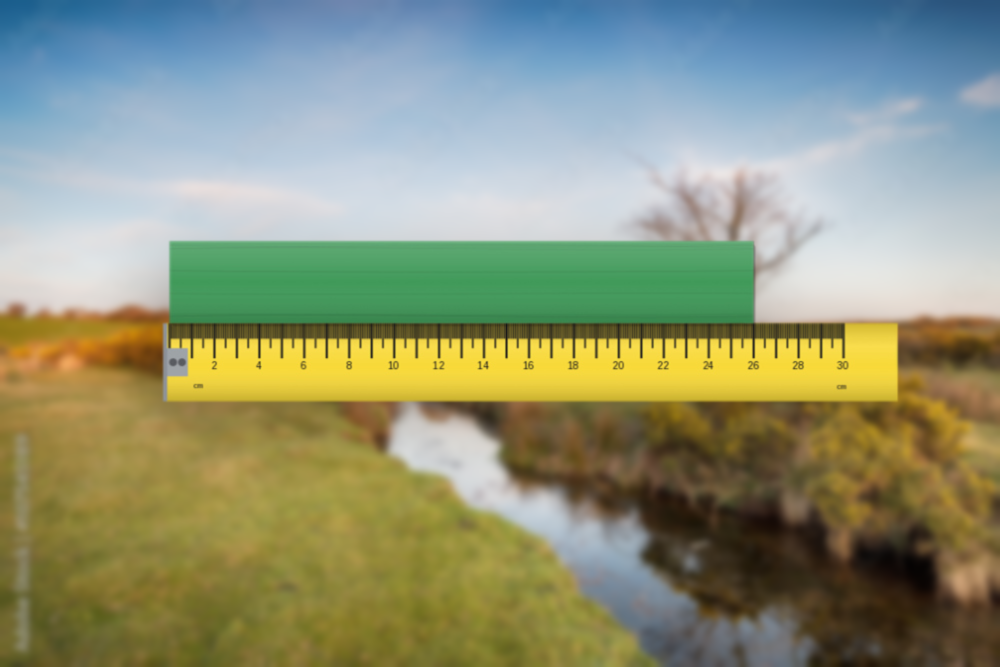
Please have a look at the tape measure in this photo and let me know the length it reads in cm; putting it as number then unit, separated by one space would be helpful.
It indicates 26 cm
